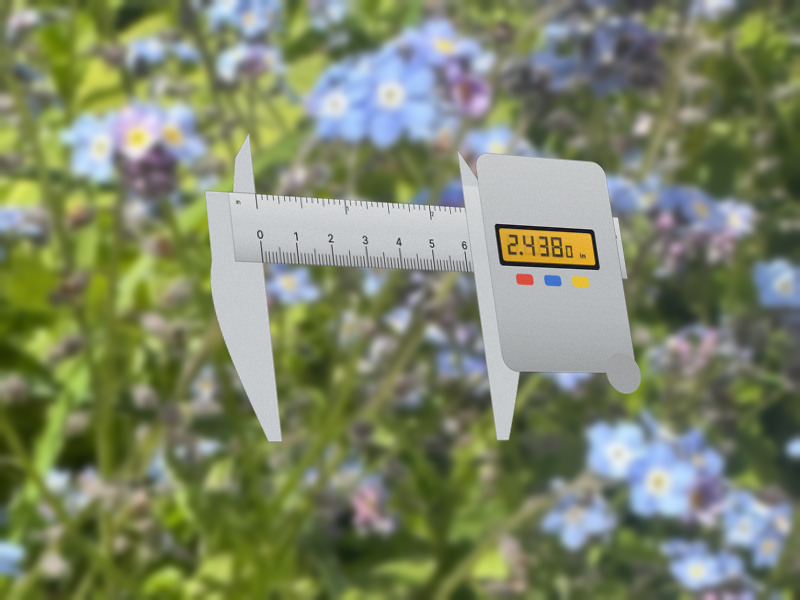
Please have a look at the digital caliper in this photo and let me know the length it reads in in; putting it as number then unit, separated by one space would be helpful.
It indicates 2.4380 in
